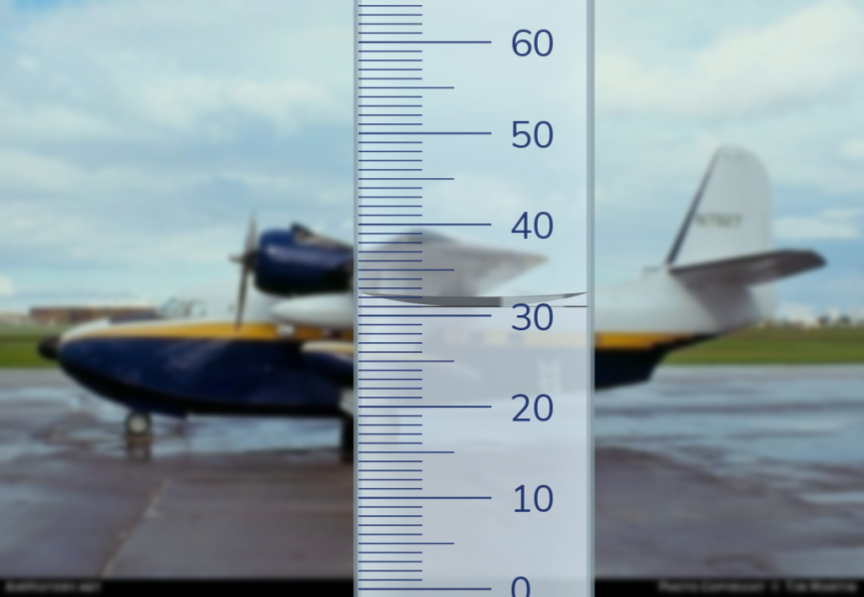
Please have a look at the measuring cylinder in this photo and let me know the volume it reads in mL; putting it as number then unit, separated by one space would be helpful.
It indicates 31 mL
